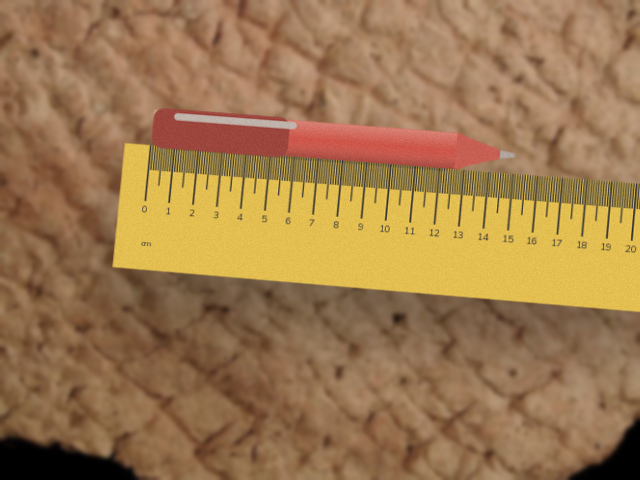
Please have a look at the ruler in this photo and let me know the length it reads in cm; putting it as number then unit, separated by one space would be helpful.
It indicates 15 cm
